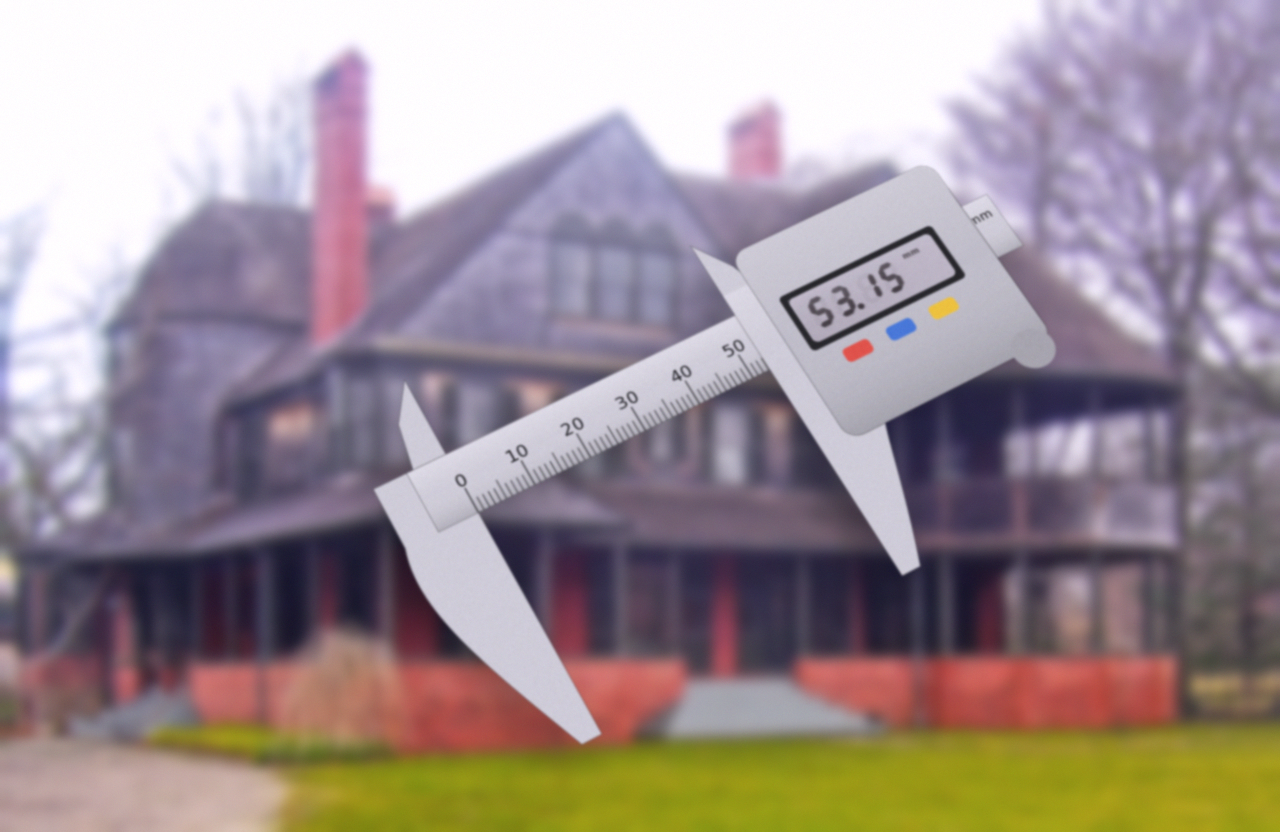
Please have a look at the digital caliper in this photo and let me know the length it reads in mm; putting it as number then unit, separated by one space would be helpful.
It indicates 53.15 mm
